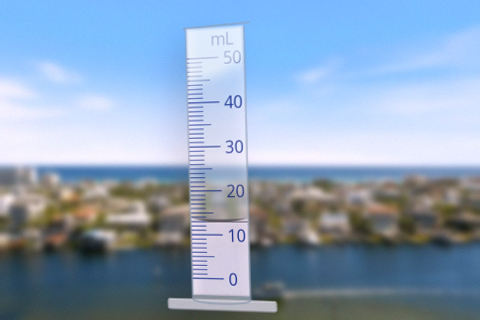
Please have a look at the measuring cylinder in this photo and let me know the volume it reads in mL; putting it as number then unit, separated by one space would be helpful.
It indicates 13 mL
